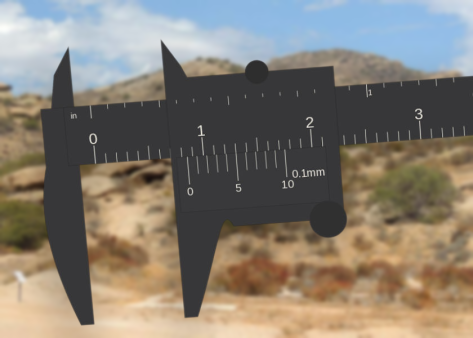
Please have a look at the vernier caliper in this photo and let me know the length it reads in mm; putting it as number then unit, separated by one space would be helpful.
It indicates 8.5 mm
